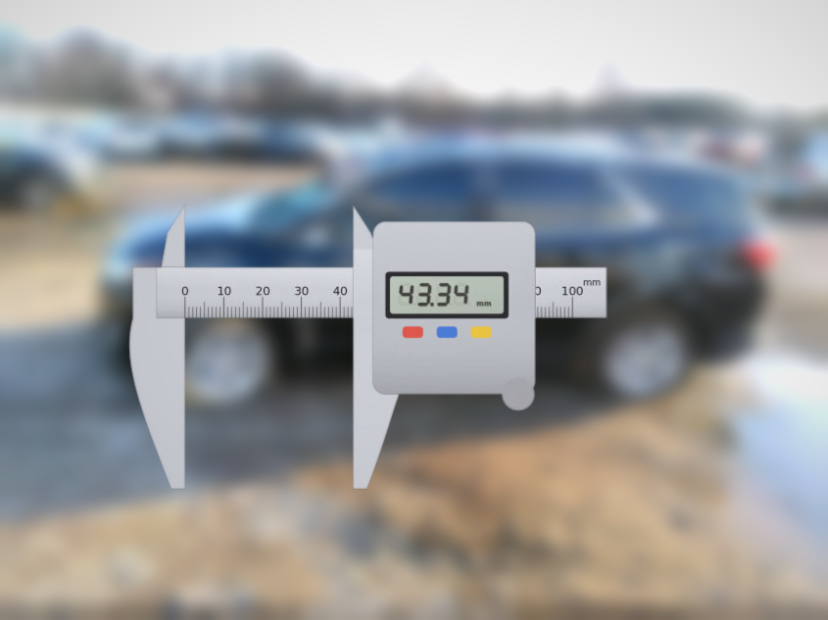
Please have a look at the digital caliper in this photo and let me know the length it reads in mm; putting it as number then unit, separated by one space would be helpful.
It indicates 43.34 mm
